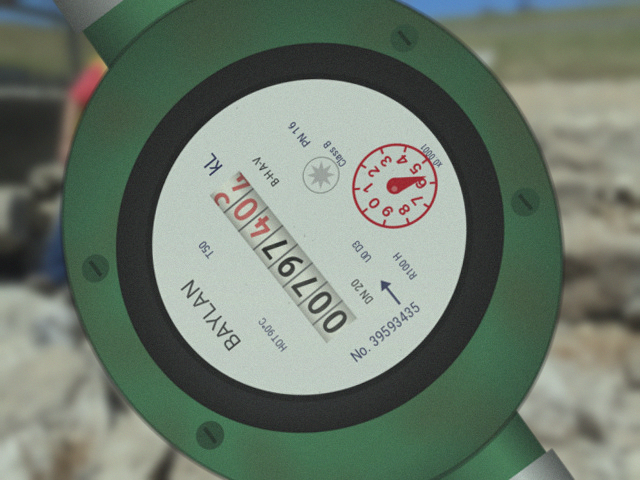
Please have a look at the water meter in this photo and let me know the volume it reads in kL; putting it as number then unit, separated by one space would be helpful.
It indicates 797.4035 kL
